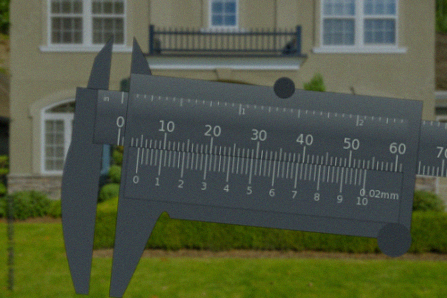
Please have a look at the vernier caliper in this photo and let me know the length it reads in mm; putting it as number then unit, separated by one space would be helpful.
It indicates 4.5 mm
